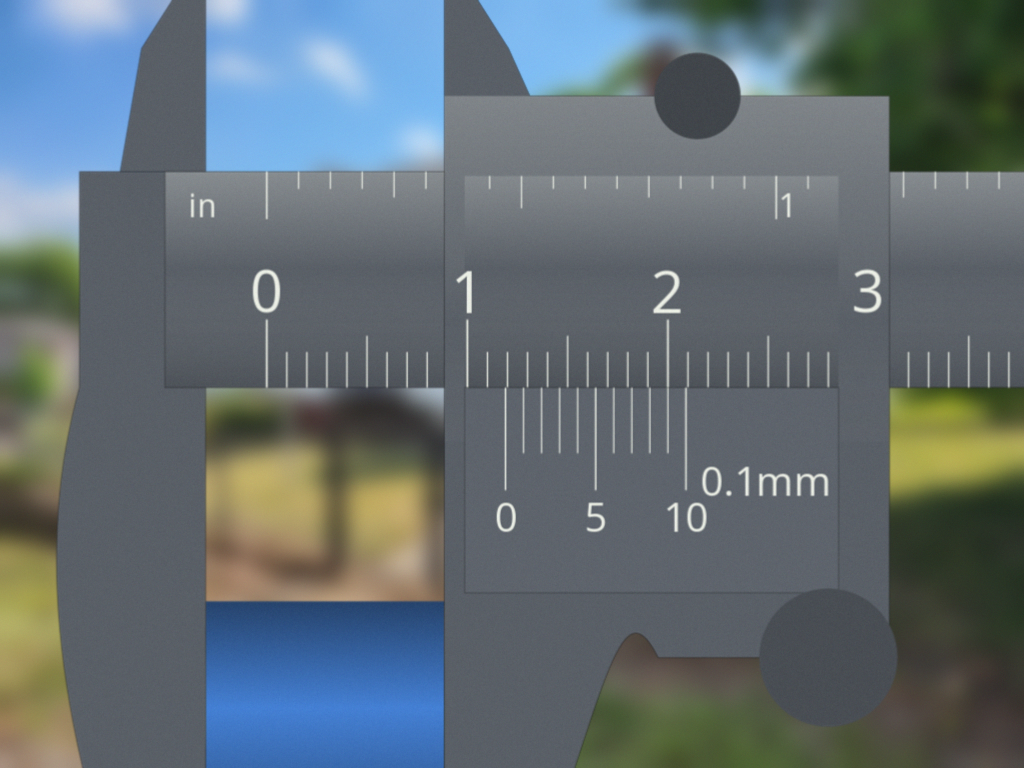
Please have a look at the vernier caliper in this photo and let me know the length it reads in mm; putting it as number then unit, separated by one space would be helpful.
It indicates 11.9 mm
